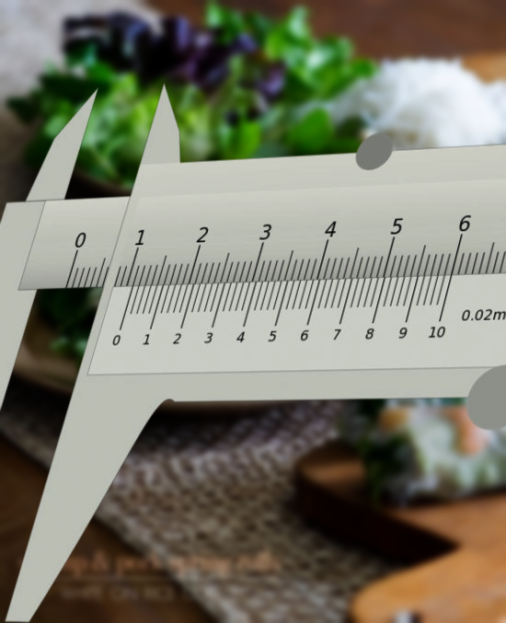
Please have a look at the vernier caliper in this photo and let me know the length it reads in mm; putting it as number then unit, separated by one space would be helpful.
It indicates 11.0 mm
